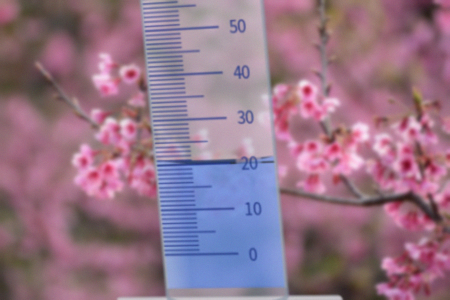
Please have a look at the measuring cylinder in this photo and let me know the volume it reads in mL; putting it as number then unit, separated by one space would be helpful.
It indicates 20 mL
